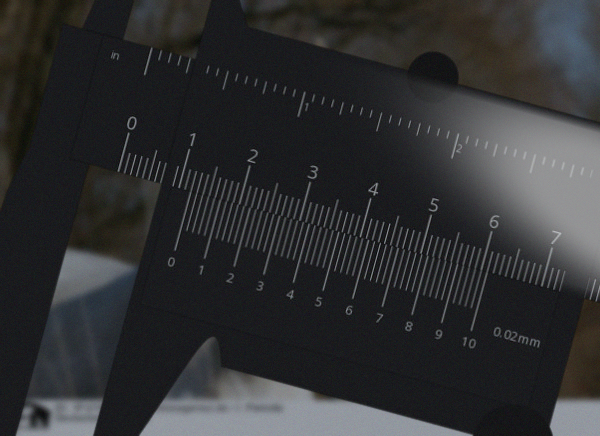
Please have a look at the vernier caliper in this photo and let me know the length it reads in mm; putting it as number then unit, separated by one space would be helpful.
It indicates 12.0 mm
